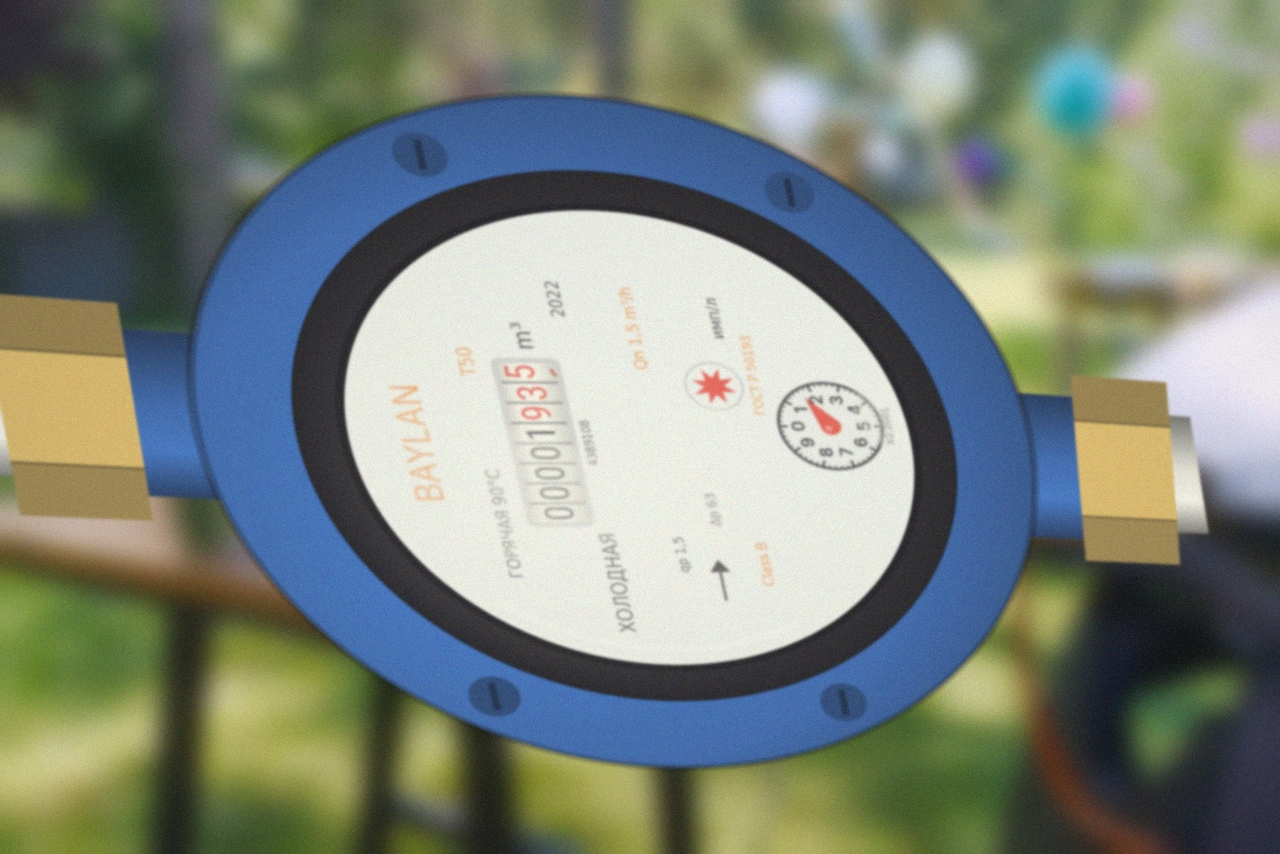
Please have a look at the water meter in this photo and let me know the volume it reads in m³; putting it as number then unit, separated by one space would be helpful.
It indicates 1.9351 m³
